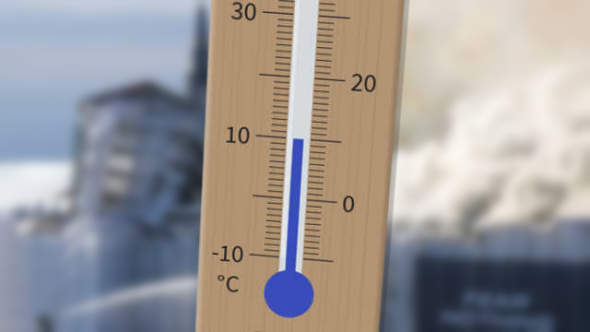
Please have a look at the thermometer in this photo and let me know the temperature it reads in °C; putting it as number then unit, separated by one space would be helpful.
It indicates 10 °C
